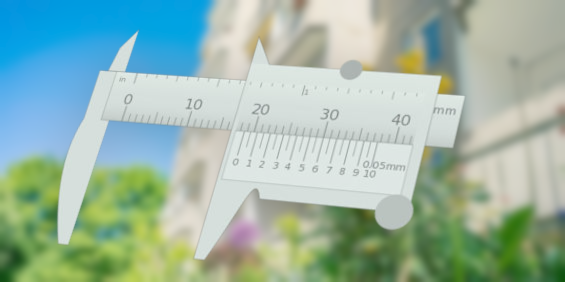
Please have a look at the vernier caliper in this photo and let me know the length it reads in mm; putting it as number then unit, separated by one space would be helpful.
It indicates 18.6 mm
